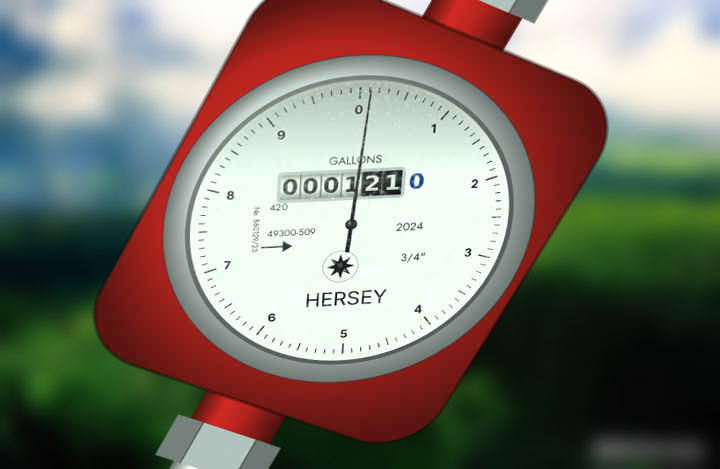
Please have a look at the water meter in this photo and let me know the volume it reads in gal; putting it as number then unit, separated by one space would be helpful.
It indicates 1210.1 gal
